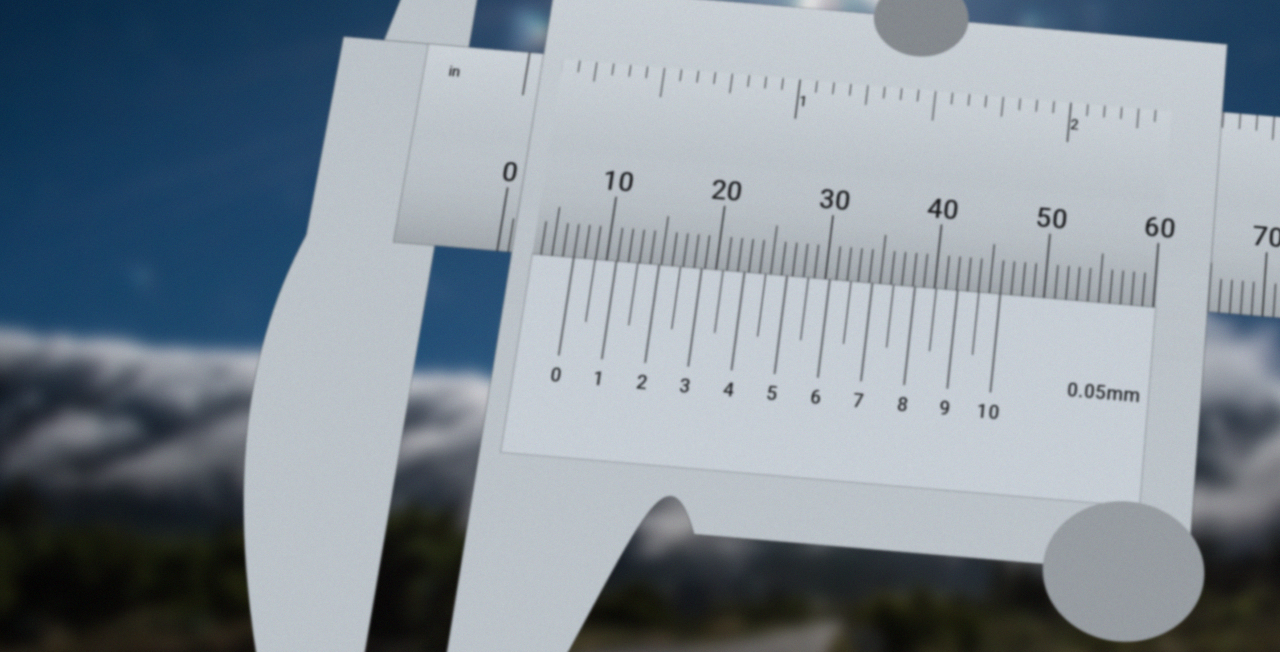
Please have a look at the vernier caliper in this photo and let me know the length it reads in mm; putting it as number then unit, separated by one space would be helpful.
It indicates 7.0 mm
